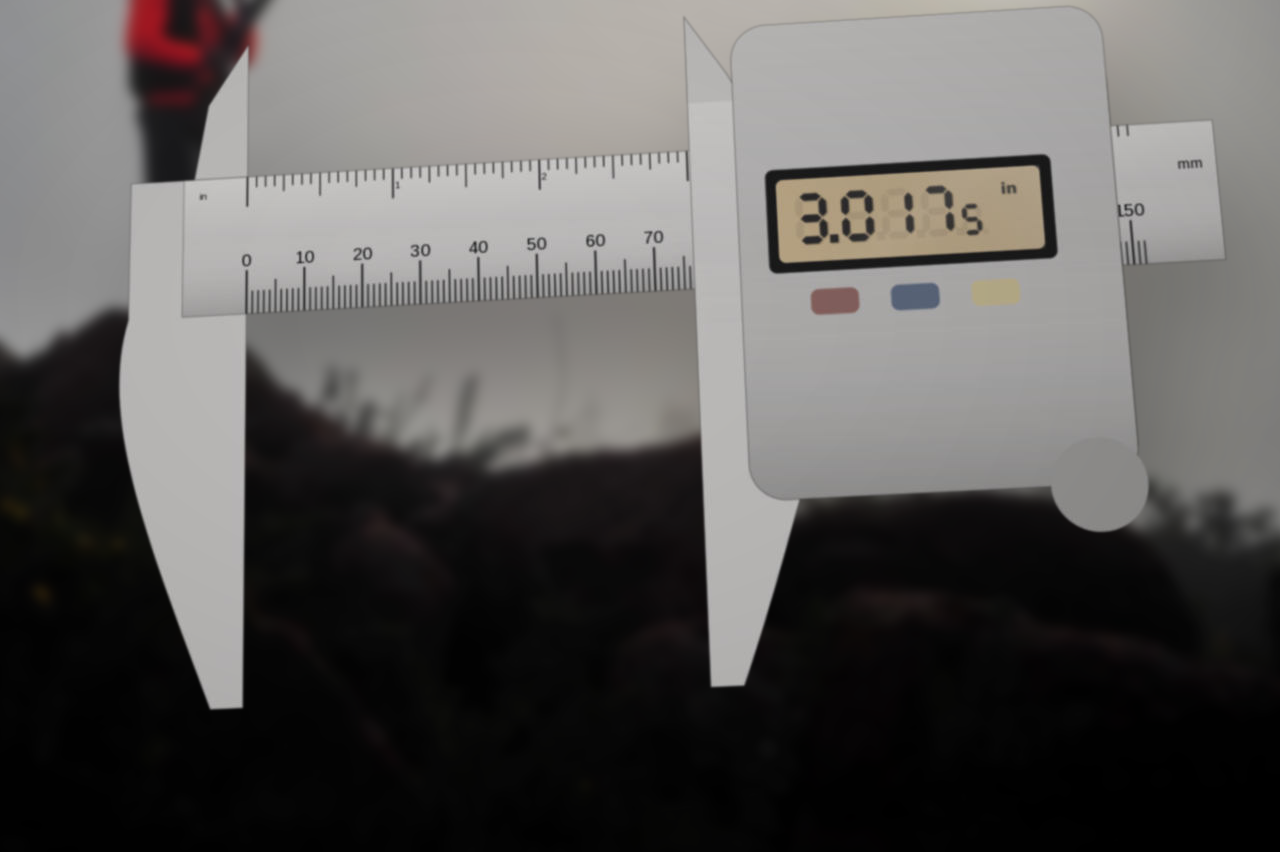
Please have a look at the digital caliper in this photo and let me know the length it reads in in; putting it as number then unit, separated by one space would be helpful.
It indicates 3.0175 in
